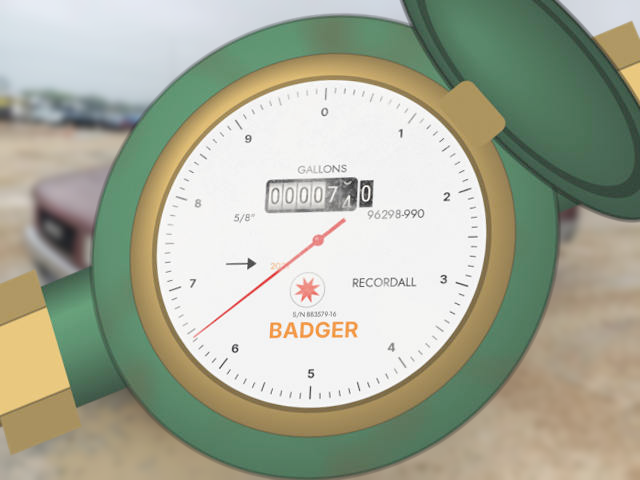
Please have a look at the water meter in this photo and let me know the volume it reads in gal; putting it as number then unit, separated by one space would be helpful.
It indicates 736.4 gal
